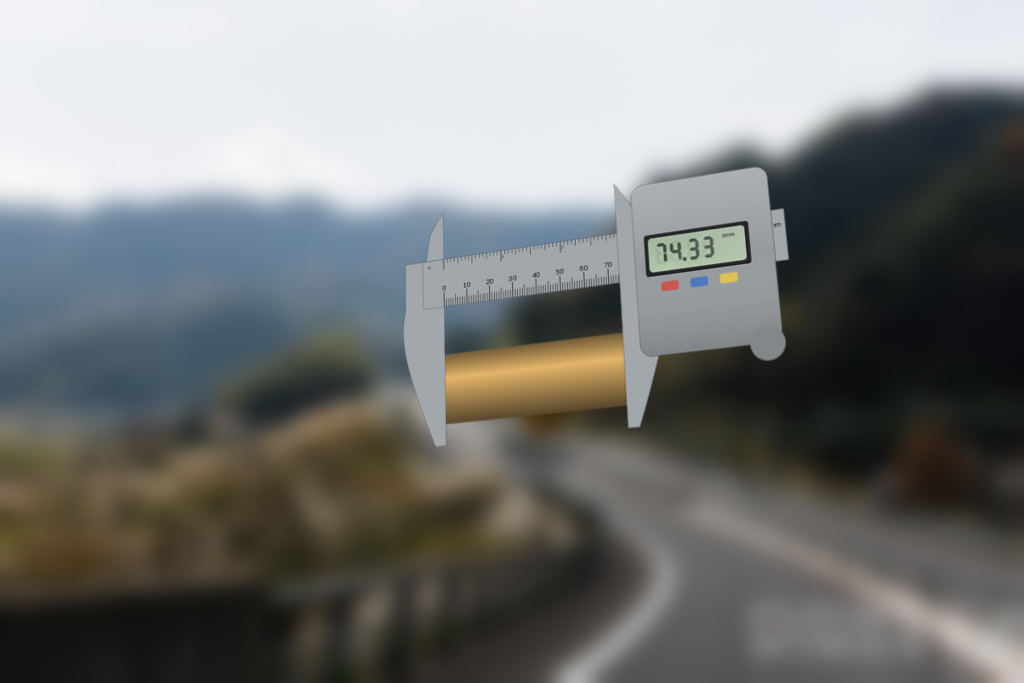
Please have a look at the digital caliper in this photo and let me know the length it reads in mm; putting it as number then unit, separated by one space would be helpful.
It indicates 74.33 mm
